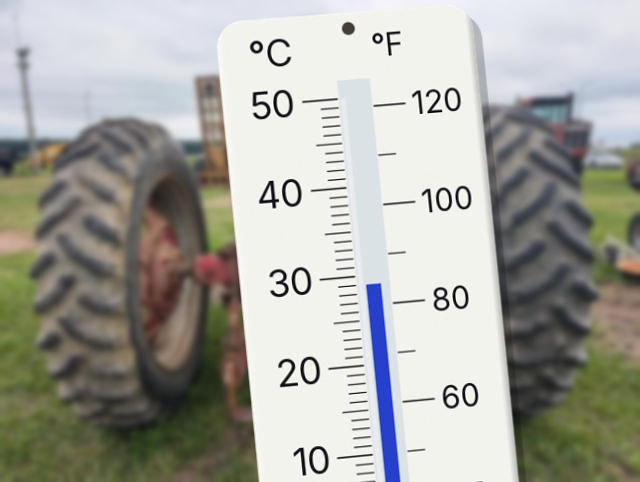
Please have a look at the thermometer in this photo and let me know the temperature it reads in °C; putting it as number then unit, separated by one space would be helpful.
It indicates 29 °C
